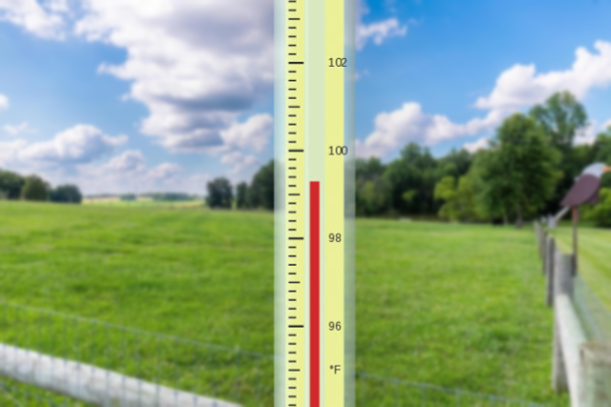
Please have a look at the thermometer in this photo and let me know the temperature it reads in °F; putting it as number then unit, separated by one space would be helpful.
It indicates 99.3 °F
